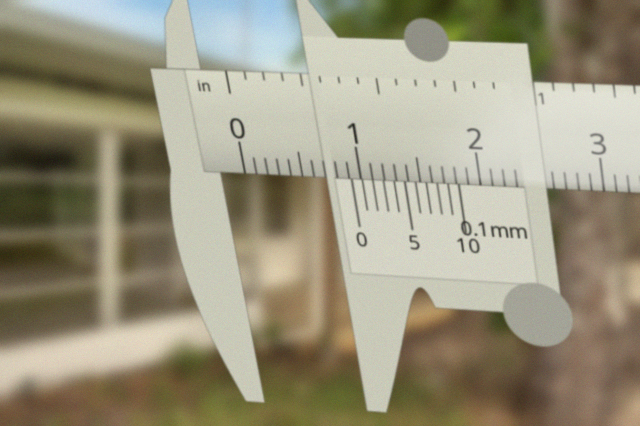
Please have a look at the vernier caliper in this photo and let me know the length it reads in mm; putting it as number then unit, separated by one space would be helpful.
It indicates 9.2 mm
